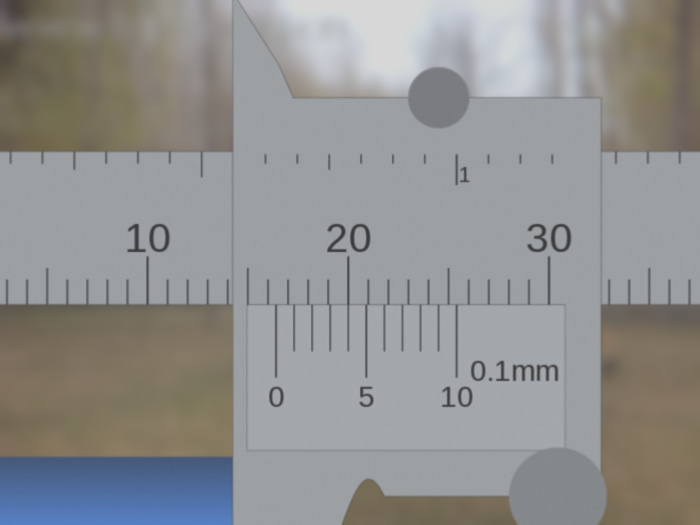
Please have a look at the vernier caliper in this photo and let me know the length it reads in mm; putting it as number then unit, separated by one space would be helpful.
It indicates 16.4 mm
